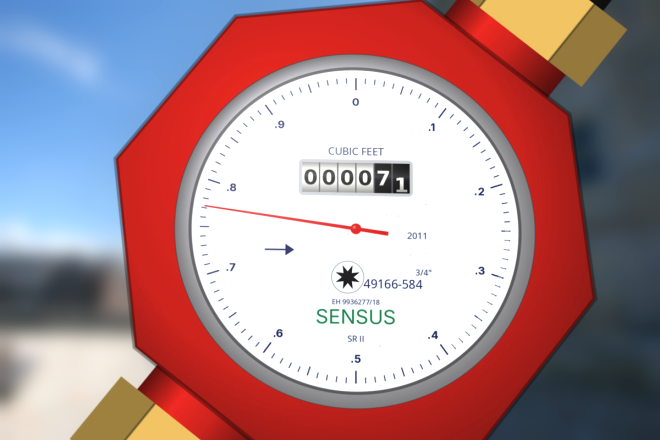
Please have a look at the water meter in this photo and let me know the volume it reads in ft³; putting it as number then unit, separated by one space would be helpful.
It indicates 70.77 ft³
